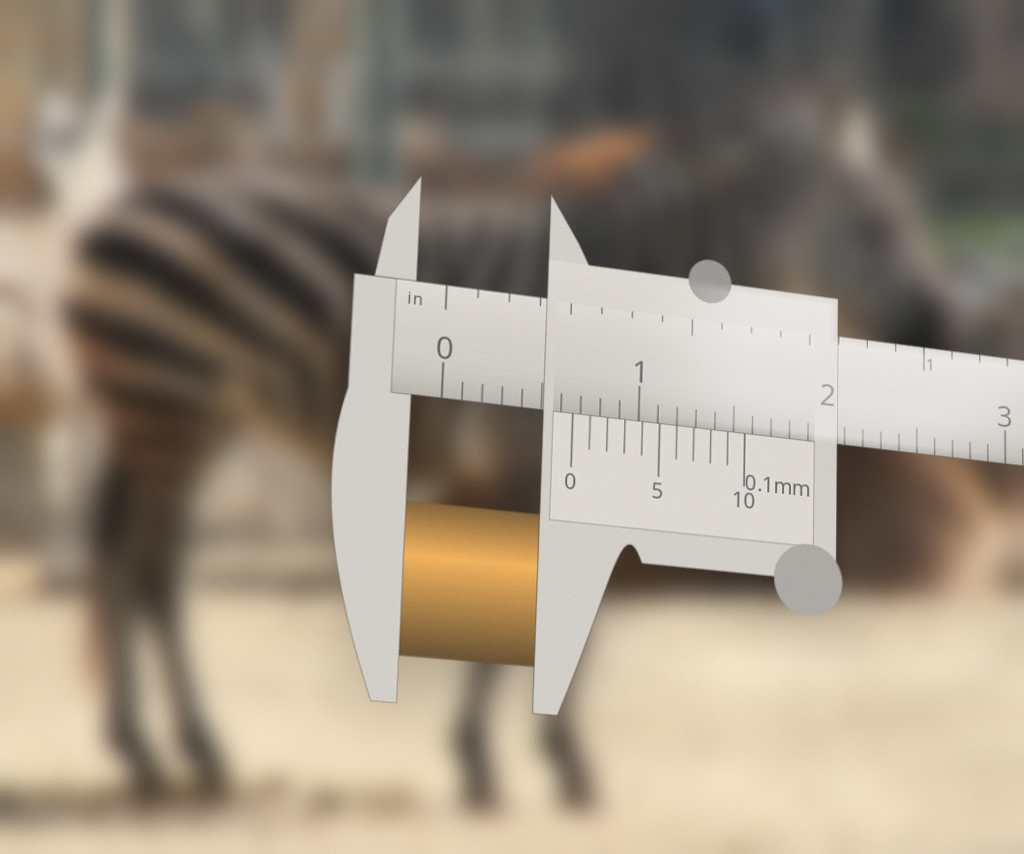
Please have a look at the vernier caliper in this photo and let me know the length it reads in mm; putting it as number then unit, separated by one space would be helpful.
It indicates 6.6 mm
